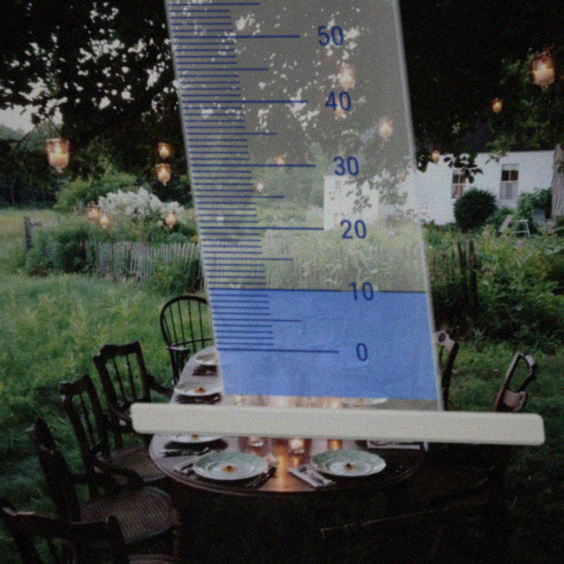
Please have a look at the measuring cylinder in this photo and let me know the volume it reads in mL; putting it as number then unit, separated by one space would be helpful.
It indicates 10 mL
